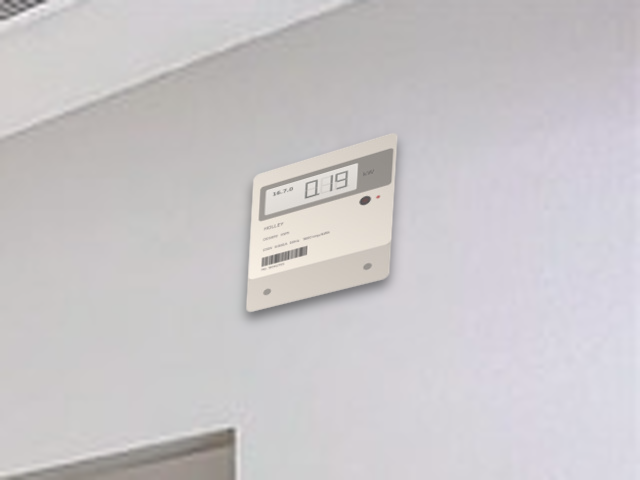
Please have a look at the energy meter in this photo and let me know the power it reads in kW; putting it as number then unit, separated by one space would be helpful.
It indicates 0.19 kW
